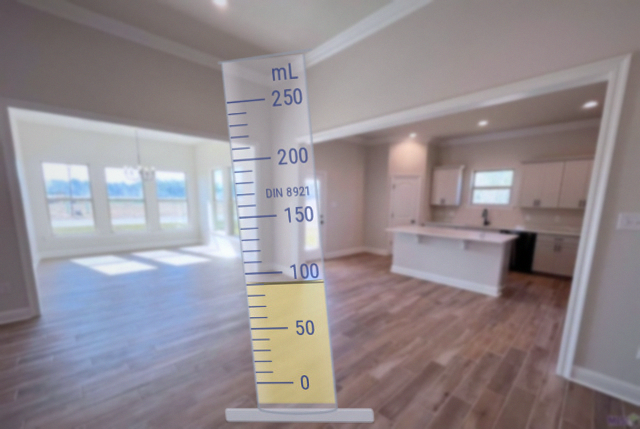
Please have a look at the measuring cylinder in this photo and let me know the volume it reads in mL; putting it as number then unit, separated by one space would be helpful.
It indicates 90 mL
